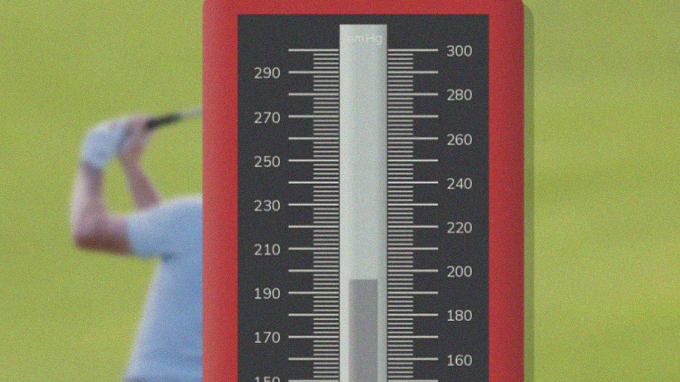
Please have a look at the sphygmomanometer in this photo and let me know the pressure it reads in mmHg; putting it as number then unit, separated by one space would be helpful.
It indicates 196 mmHg
